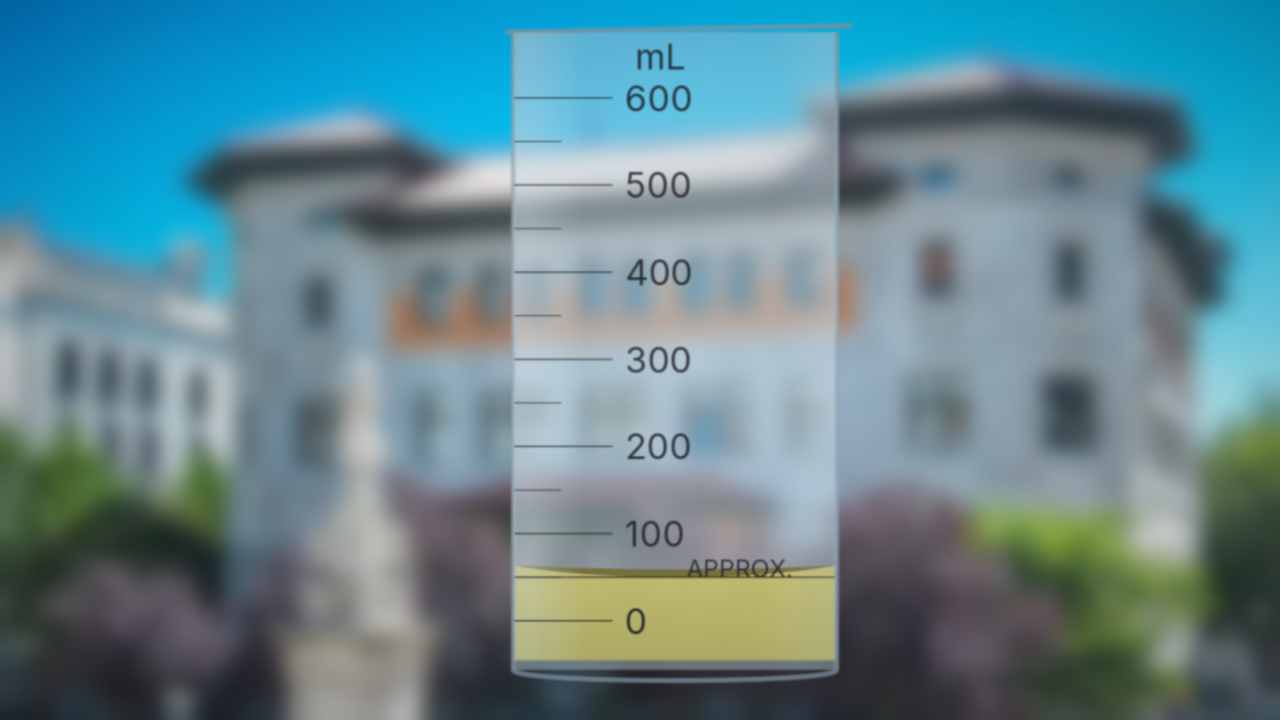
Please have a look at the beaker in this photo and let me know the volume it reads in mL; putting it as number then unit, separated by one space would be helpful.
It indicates 50 mL
